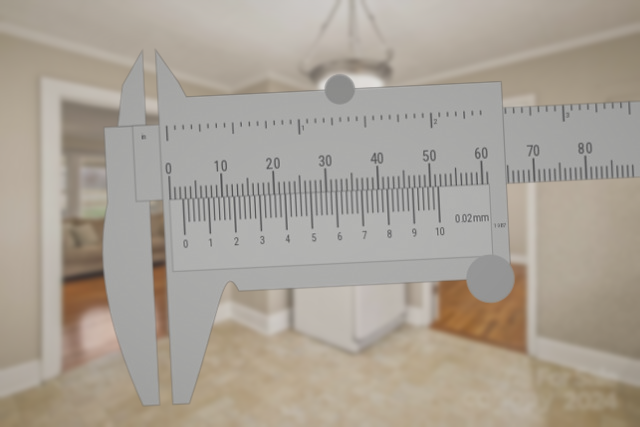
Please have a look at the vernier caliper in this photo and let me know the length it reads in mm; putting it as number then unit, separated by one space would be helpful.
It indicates 2.5 mm
